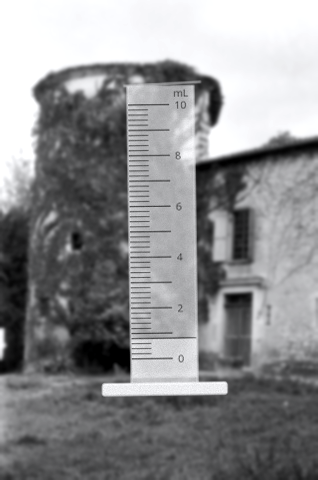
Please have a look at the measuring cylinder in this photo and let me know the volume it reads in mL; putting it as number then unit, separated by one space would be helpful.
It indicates 0.8 mL
